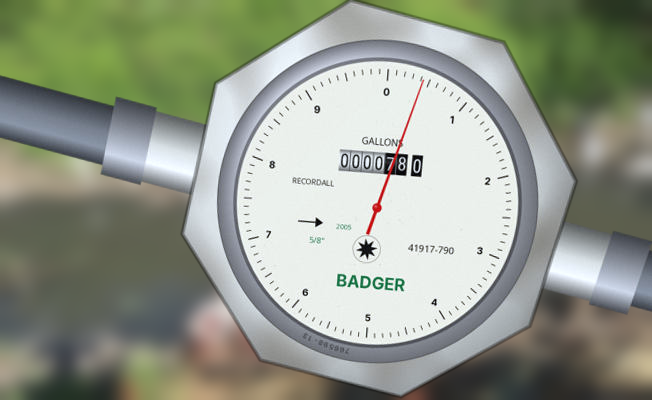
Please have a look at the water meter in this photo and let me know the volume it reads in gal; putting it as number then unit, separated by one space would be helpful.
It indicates 780.4 gal
